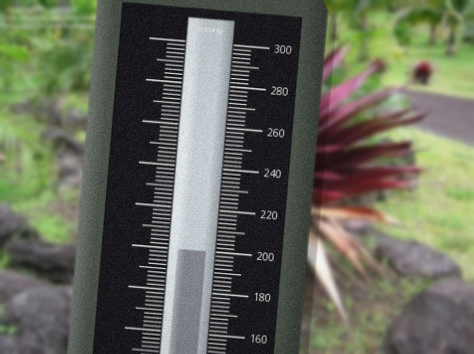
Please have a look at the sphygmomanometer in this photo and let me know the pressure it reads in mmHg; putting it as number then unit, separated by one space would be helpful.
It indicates 200 mmHg
